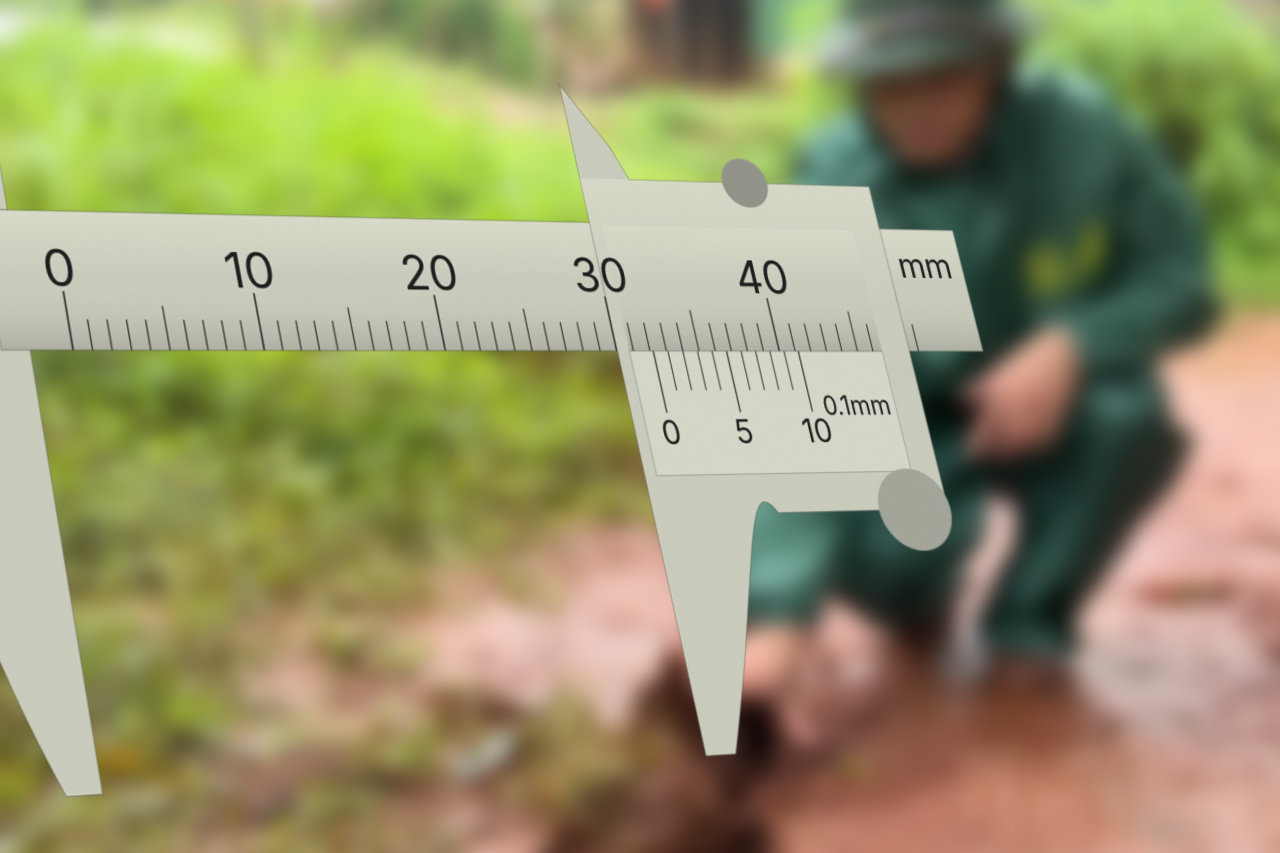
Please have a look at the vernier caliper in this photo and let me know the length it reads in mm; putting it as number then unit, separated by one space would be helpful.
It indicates 32.2 mm
